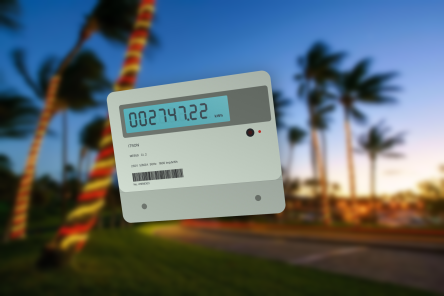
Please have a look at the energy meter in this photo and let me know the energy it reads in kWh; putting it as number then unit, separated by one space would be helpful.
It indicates 2747.22 kWh
